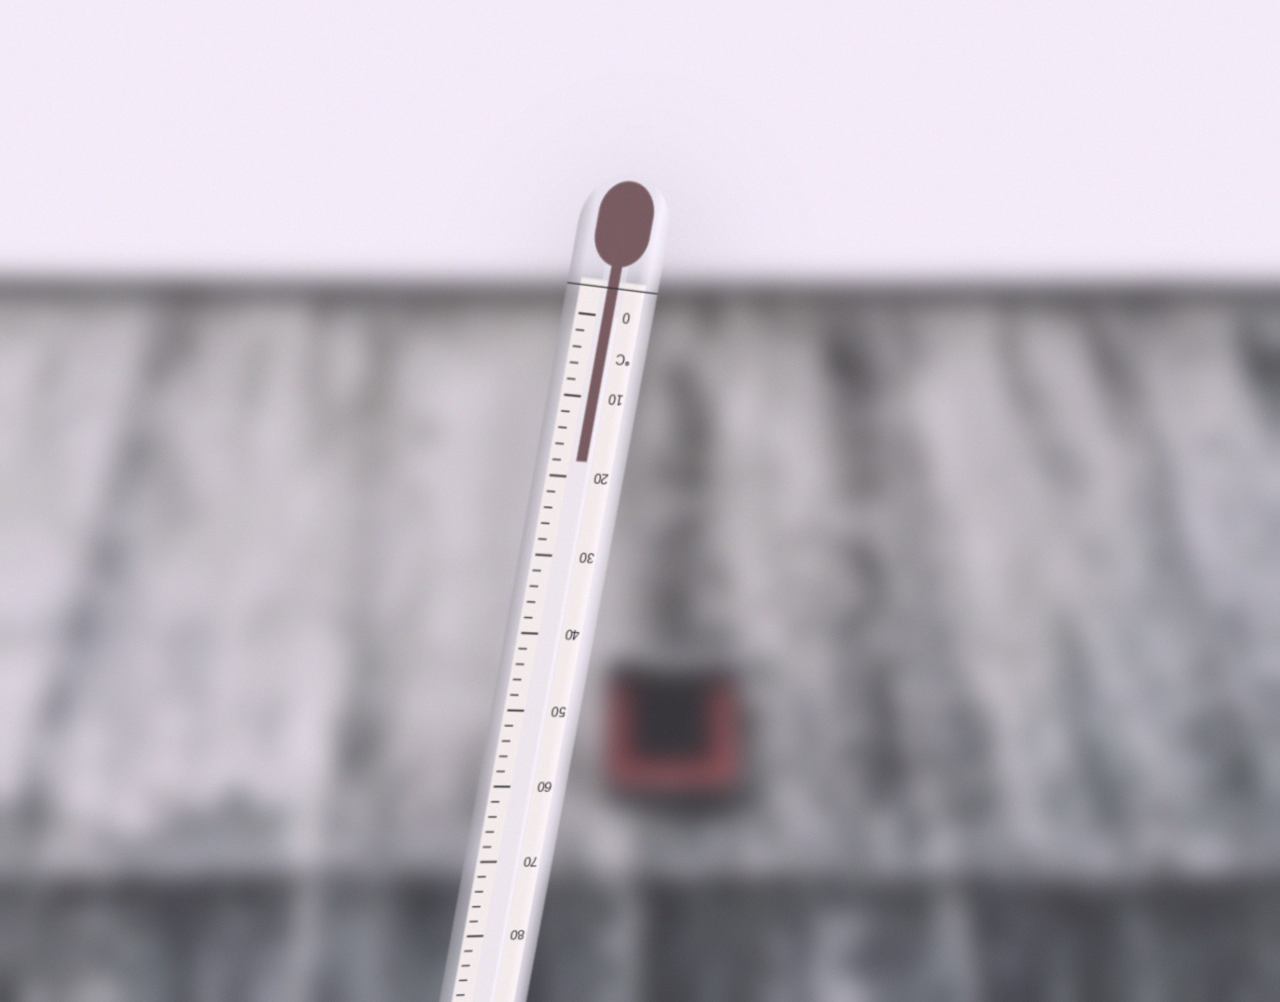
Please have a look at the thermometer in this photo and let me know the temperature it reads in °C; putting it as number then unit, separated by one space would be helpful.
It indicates 18 °C
